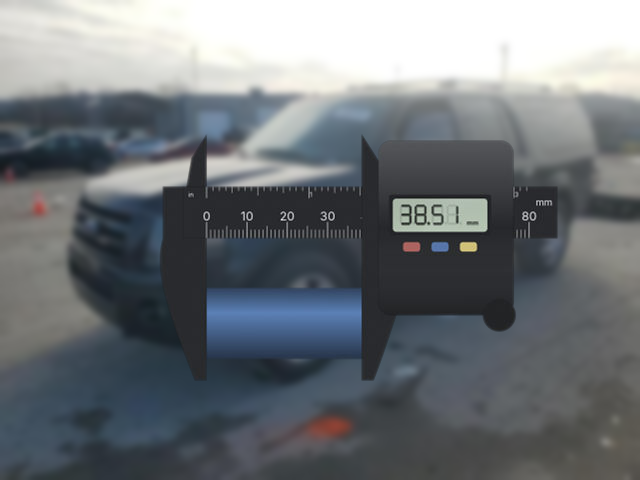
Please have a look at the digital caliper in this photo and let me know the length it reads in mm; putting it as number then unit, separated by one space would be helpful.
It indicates 38.51 mm
